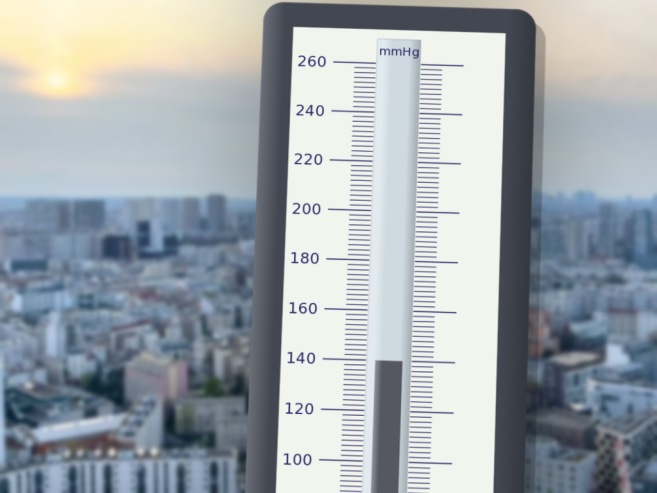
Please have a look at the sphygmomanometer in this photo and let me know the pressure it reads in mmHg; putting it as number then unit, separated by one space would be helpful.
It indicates 140 mmHg
